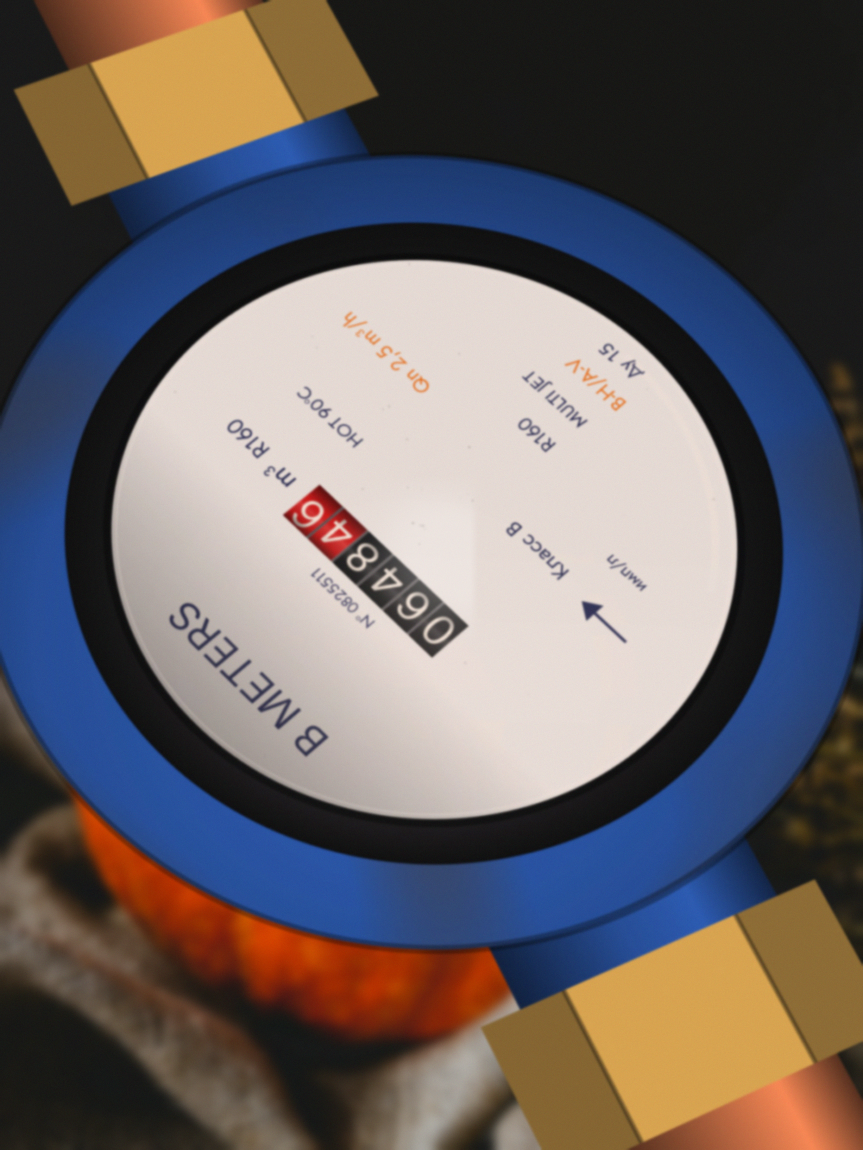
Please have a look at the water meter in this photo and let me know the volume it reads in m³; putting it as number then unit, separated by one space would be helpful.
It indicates 648.46 m³
